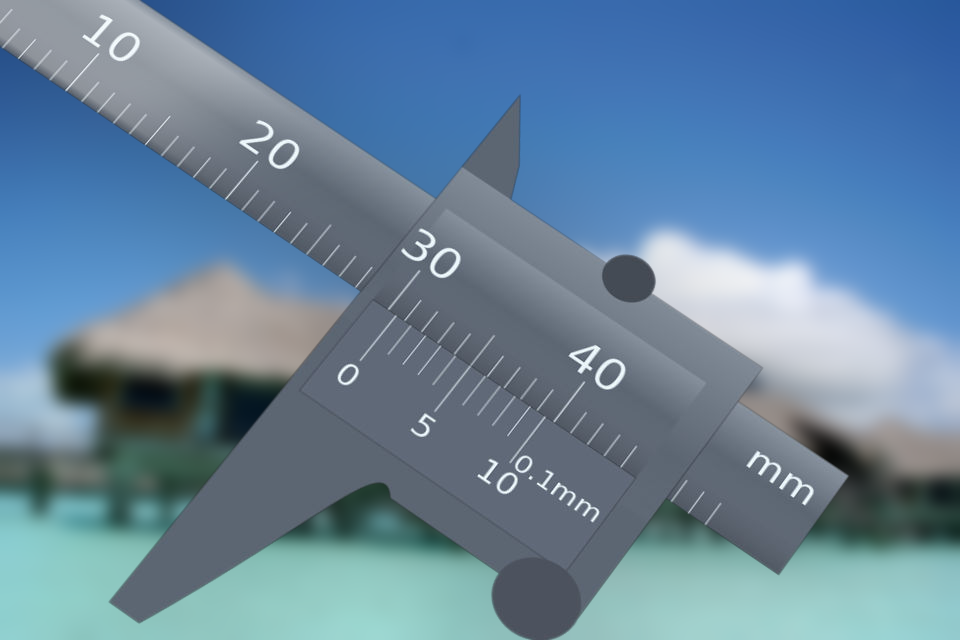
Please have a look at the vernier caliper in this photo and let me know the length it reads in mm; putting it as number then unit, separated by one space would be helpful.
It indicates 30.5 mm
